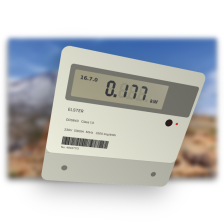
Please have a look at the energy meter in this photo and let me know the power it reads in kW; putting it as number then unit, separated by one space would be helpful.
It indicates 0.177 kW
